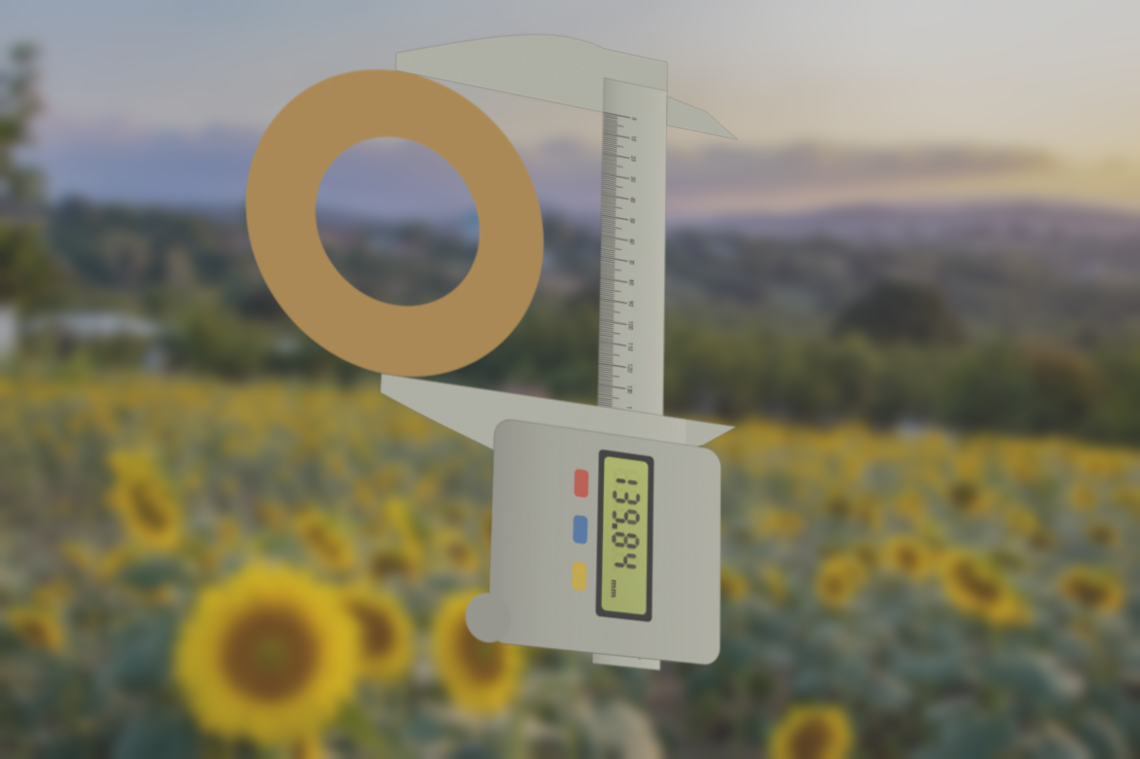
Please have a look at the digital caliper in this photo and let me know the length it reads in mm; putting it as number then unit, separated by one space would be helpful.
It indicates 139.84 mm
